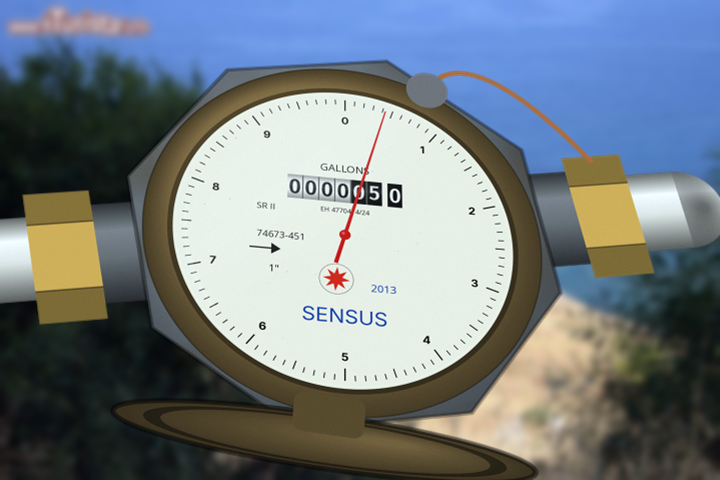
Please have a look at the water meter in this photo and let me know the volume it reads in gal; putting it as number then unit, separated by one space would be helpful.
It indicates 50.4 gal
